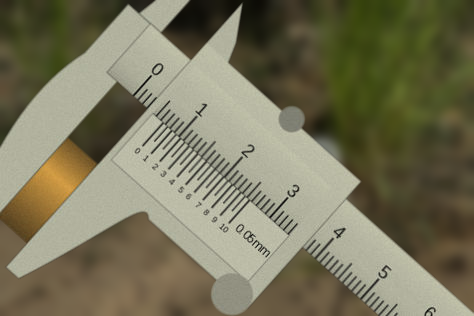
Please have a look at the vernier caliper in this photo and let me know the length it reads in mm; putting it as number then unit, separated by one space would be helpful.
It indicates 6.6 mm
